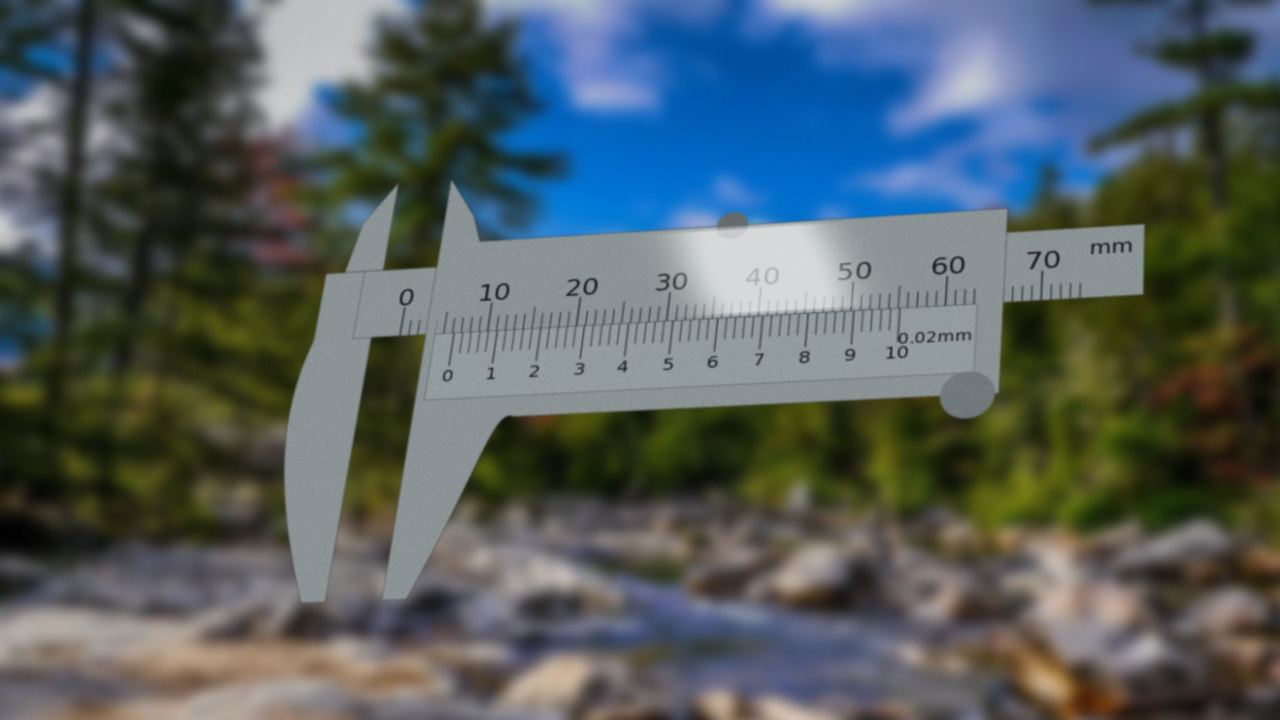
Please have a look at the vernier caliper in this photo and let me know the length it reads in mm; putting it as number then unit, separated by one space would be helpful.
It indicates 6.2 mm
